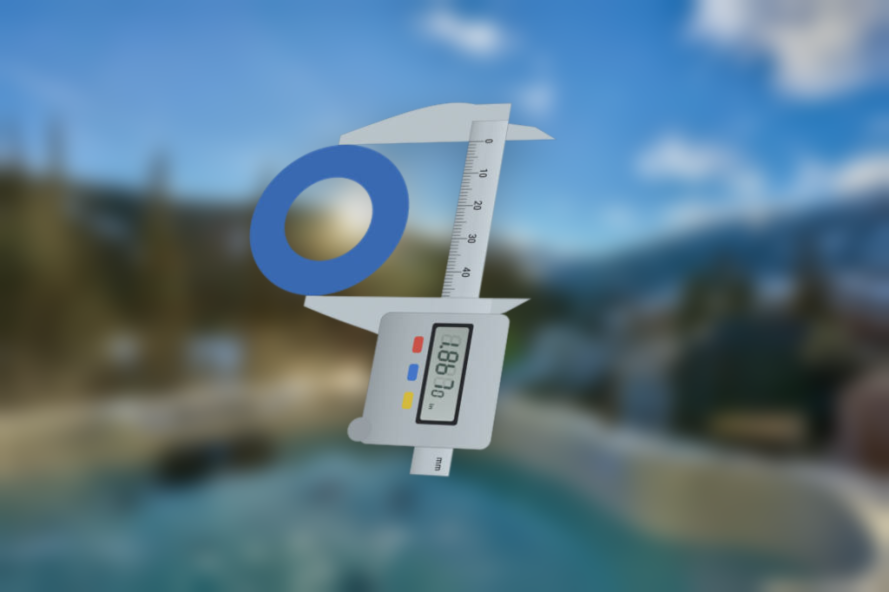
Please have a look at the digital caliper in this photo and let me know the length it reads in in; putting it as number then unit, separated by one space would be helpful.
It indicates 1.8670 in
